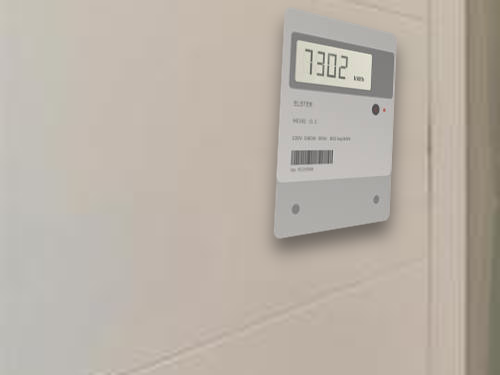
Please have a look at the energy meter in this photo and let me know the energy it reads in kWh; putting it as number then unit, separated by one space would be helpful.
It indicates 7302 kWh
